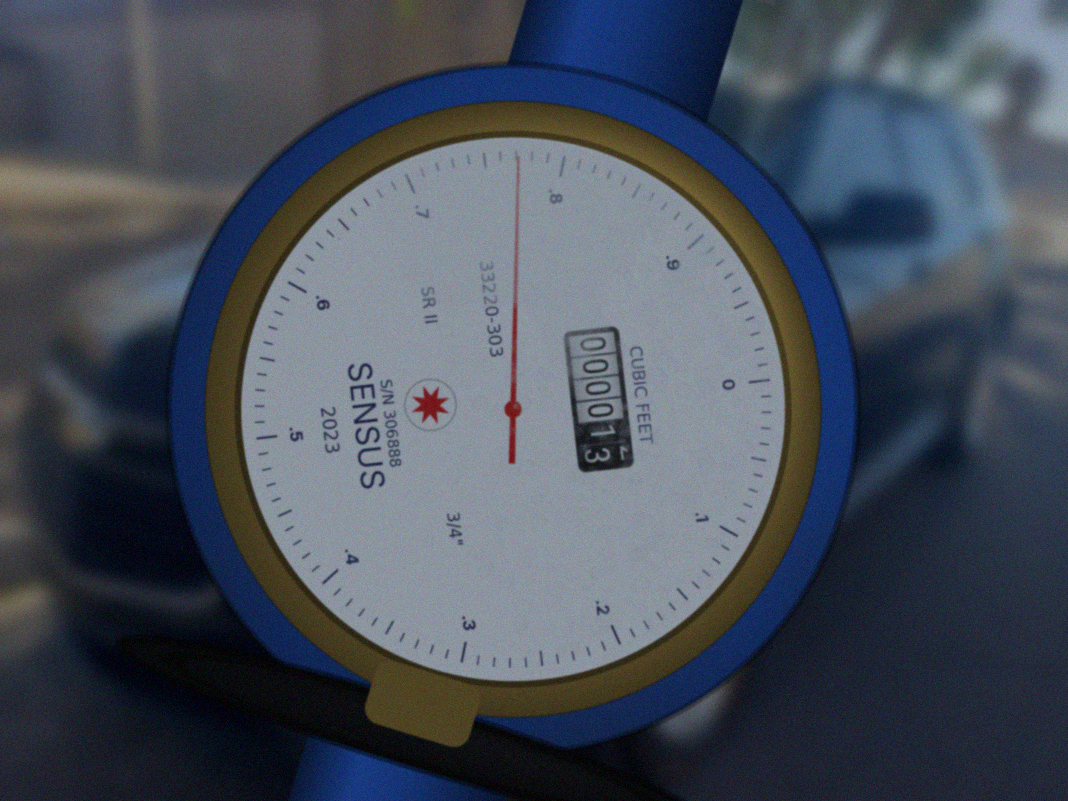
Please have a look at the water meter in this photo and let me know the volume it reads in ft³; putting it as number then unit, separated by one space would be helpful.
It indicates 12.77 ft³
